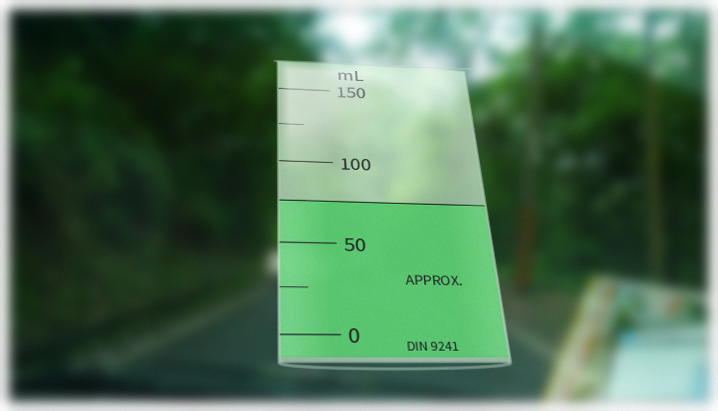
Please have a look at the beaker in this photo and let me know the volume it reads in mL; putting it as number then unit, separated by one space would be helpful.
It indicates 75 mL
